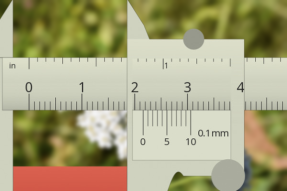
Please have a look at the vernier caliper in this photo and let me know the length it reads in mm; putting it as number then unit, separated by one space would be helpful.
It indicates 21.6 mm
